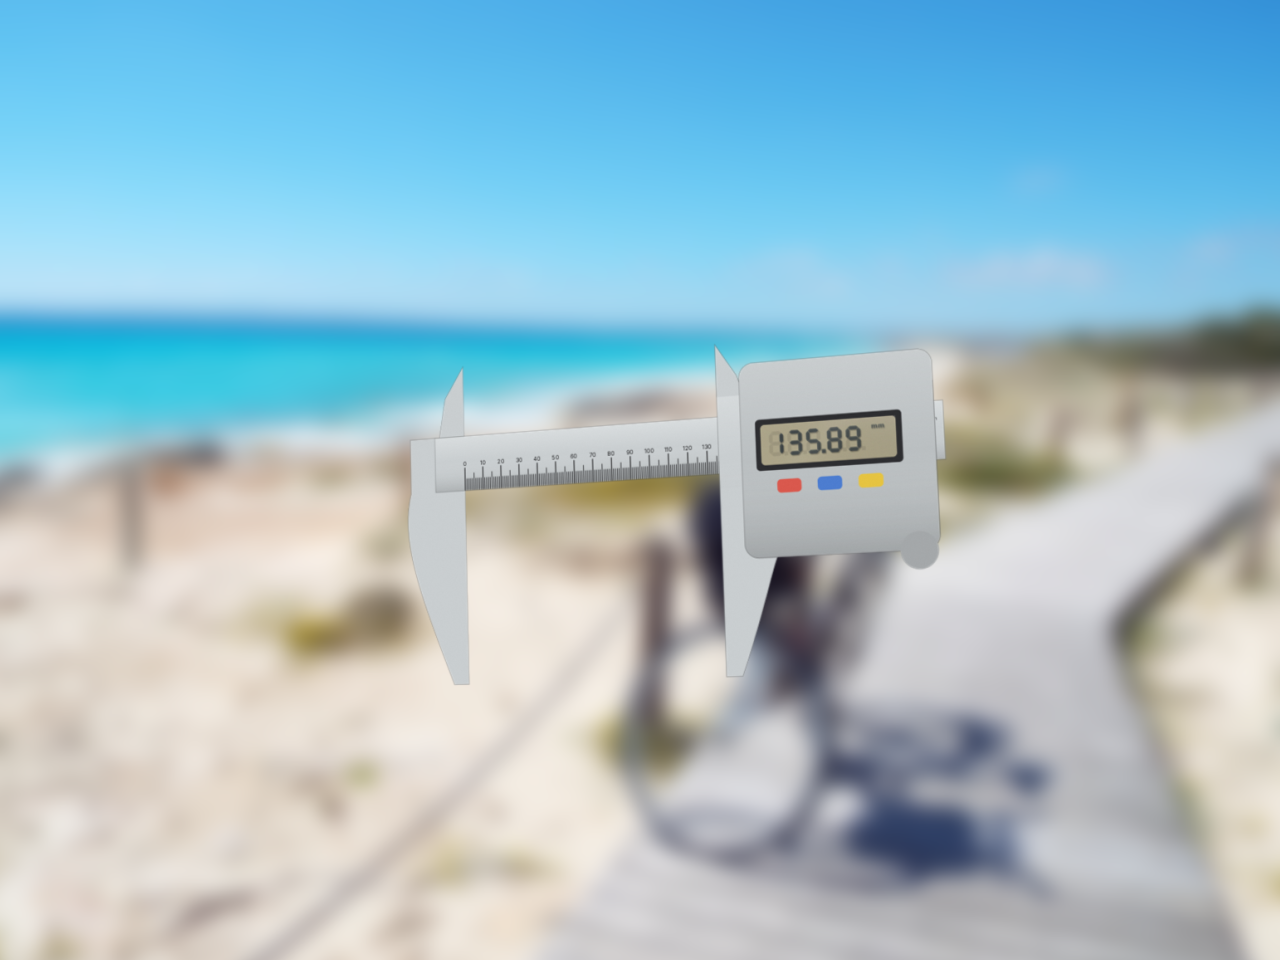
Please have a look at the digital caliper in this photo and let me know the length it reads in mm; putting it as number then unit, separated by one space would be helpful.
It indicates 135.89 mm
